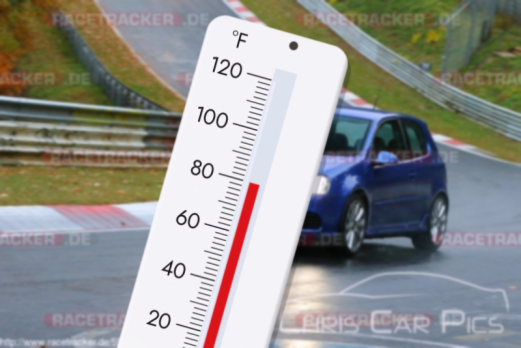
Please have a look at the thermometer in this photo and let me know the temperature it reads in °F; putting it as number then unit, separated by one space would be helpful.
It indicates 80 °F
